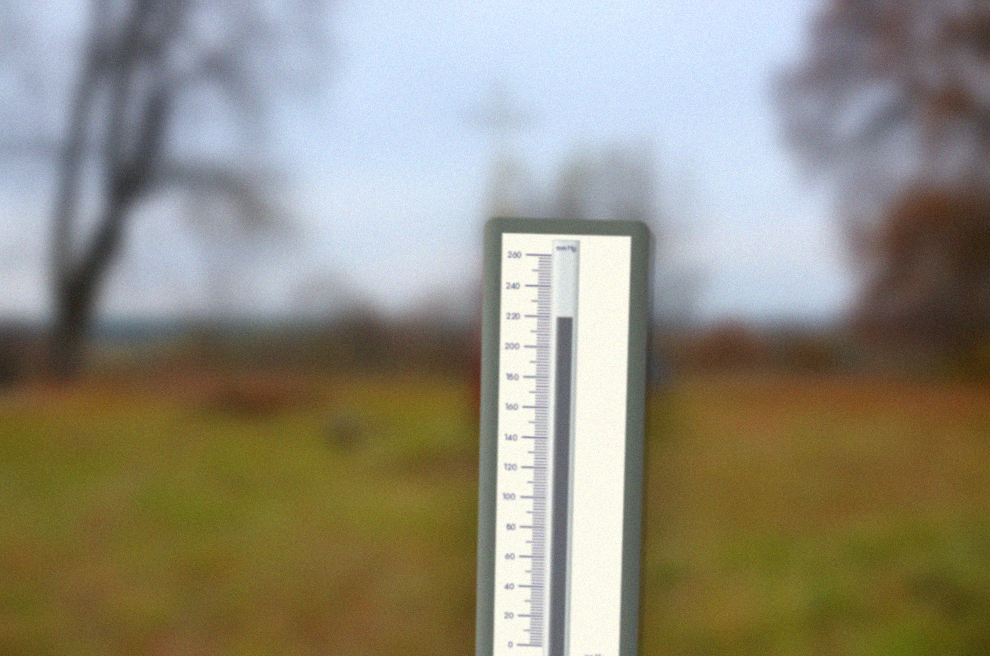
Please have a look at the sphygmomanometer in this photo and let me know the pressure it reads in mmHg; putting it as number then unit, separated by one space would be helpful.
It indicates 220 mmHg
